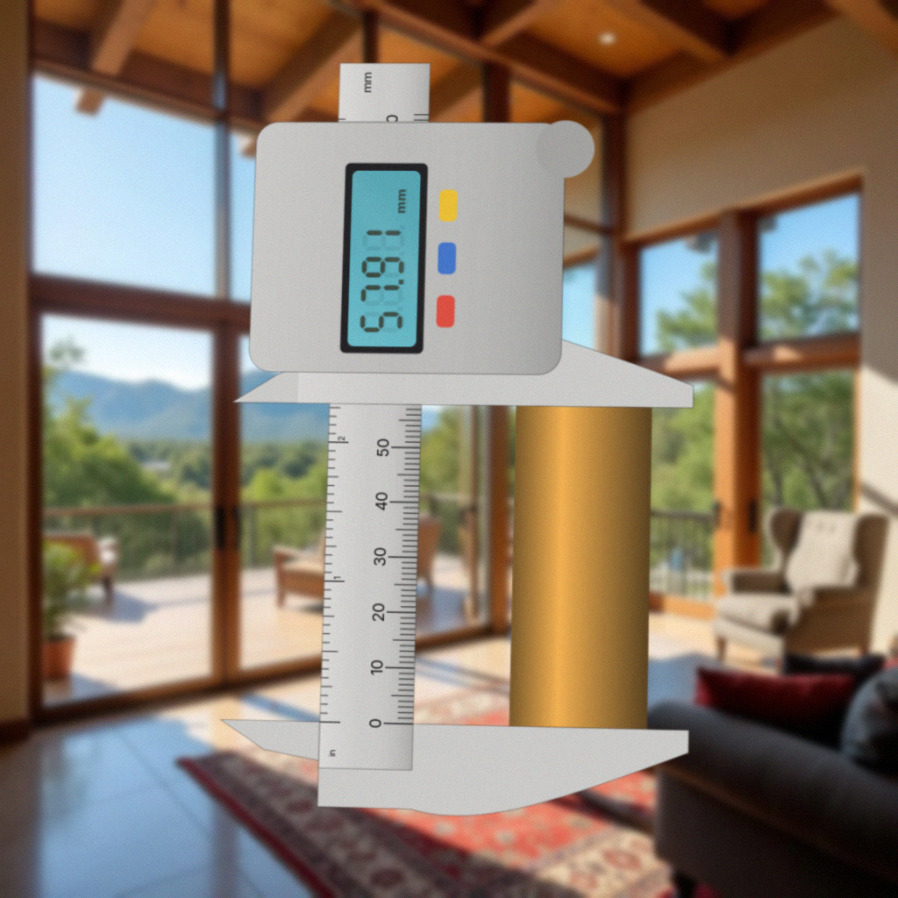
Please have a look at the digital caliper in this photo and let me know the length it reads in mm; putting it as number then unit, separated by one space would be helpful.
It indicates 57.91 mm
